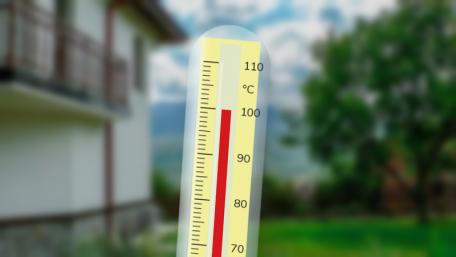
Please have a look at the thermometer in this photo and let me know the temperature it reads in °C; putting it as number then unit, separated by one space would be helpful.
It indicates 100 °C
